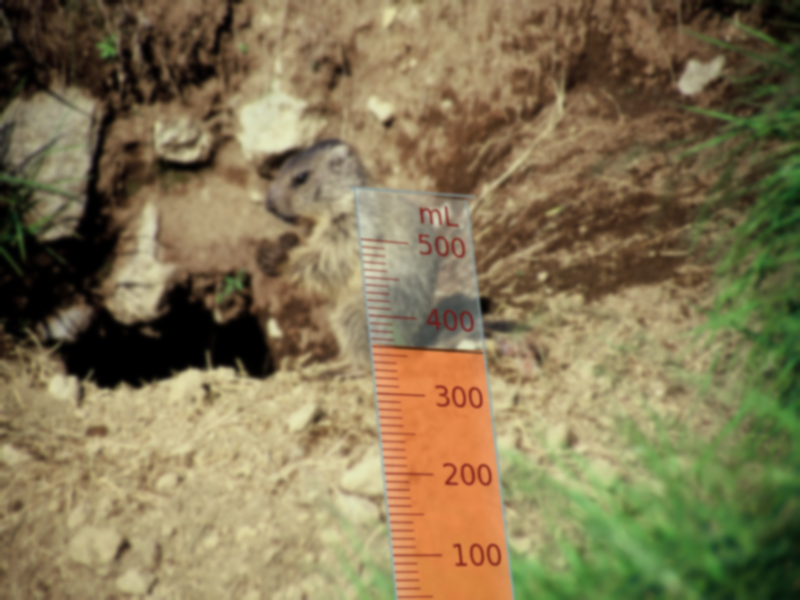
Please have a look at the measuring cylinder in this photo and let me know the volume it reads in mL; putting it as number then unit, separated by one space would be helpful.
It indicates 360 mL
